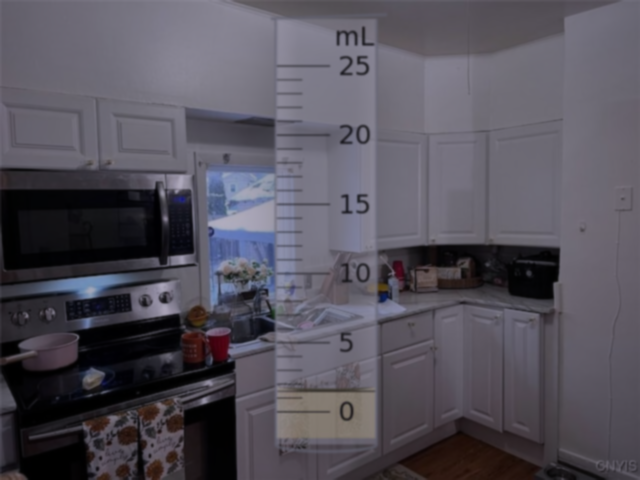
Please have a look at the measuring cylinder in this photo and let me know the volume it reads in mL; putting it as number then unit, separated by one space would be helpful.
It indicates 1.5 mL
